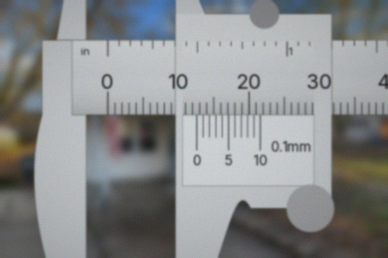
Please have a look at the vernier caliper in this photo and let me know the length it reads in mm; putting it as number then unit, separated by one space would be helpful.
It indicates 12.6 mm
